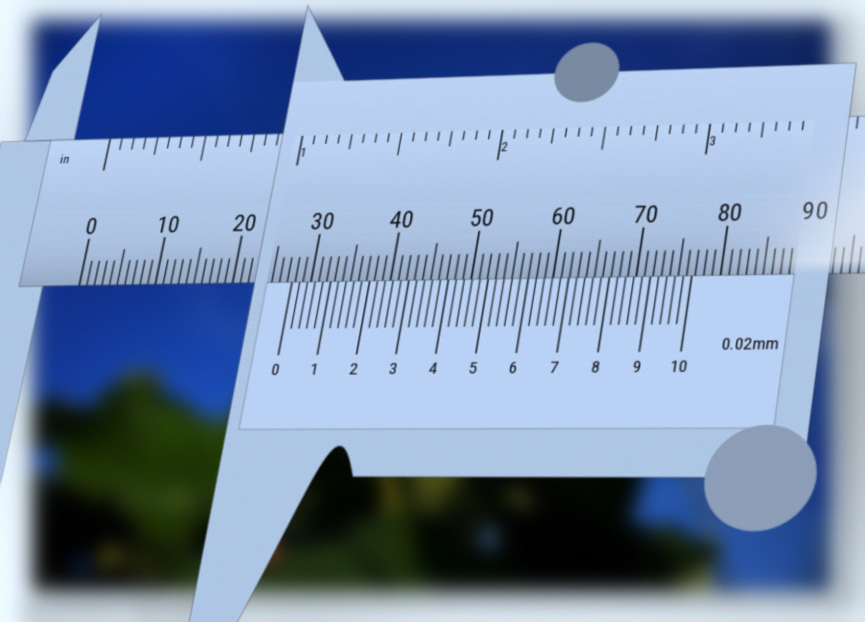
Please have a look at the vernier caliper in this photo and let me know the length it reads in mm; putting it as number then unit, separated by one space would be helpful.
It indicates 27.6 mm
